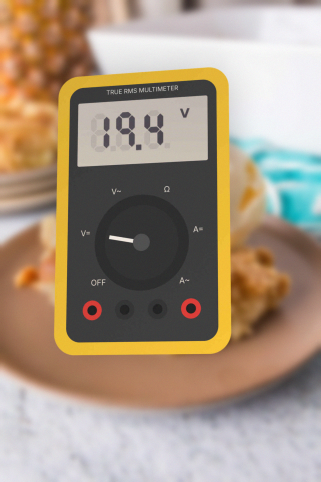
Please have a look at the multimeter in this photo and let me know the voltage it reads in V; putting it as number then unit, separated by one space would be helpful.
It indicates 19.4 V
